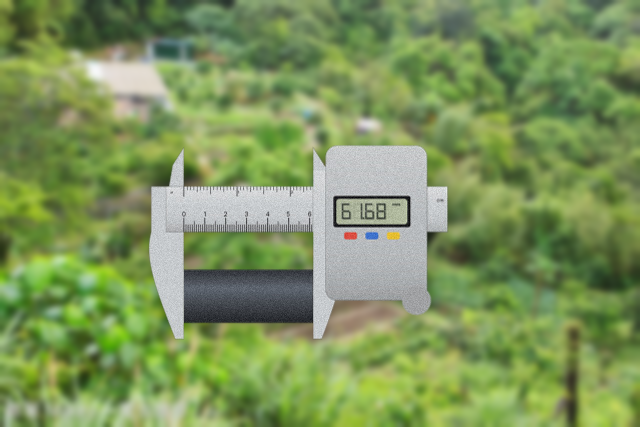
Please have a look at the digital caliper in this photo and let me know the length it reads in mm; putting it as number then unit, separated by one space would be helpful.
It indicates 61.68 mm
